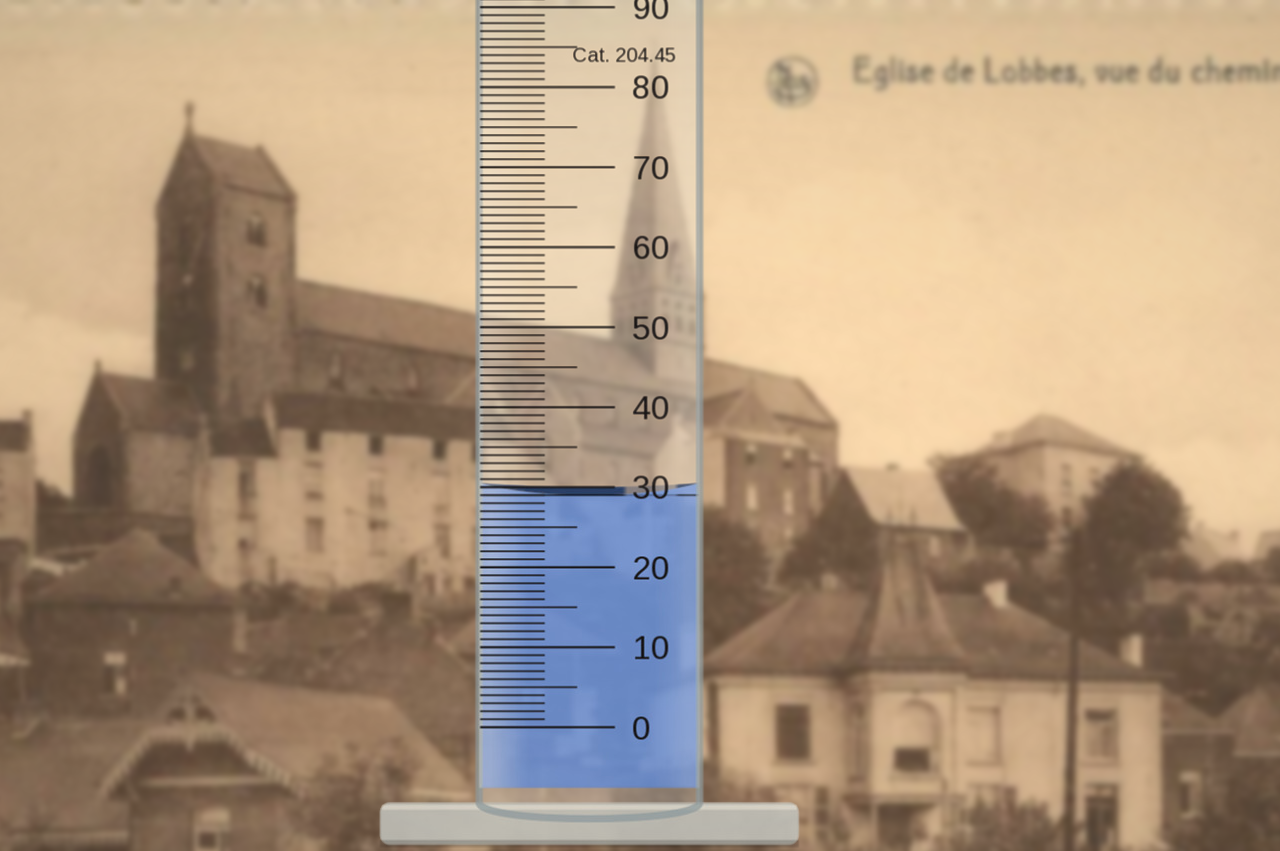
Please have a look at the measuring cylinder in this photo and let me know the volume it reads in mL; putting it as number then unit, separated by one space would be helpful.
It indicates 29 mL
